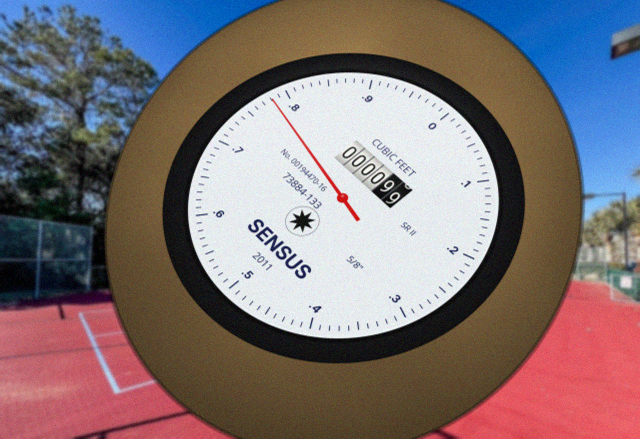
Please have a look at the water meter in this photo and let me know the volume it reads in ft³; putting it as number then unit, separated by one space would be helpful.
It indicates 98.78 ft³
